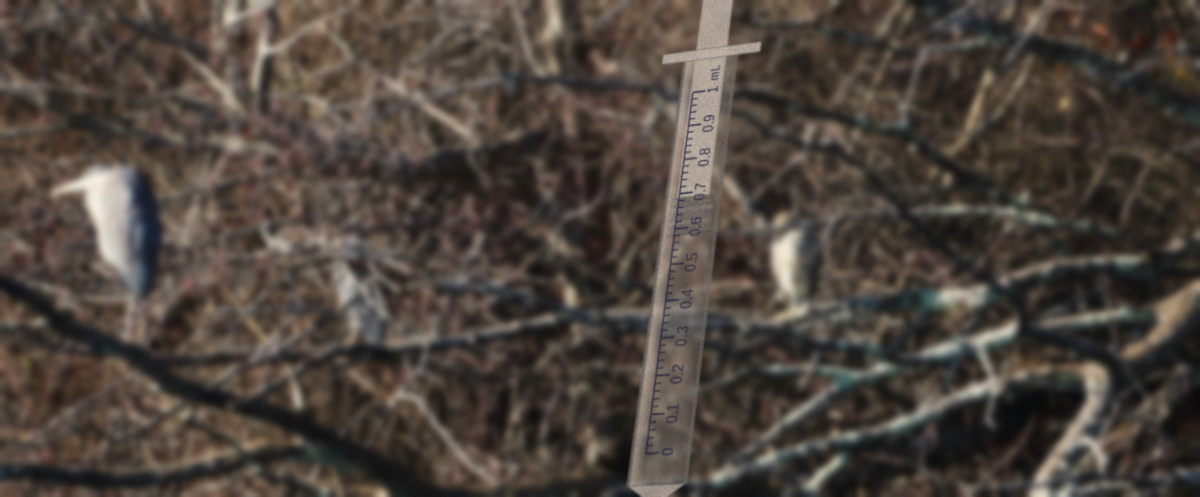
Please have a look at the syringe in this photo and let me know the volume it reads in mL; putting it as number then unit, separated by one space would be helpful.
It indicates 0.58 mL
